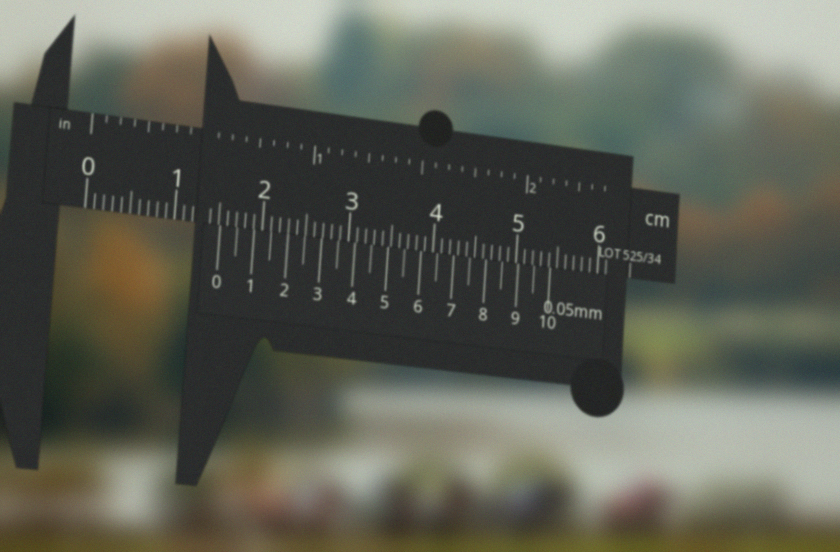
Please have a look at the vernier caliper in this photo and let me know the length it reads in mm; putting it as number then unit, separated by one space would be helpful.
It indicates 15.2 mm
